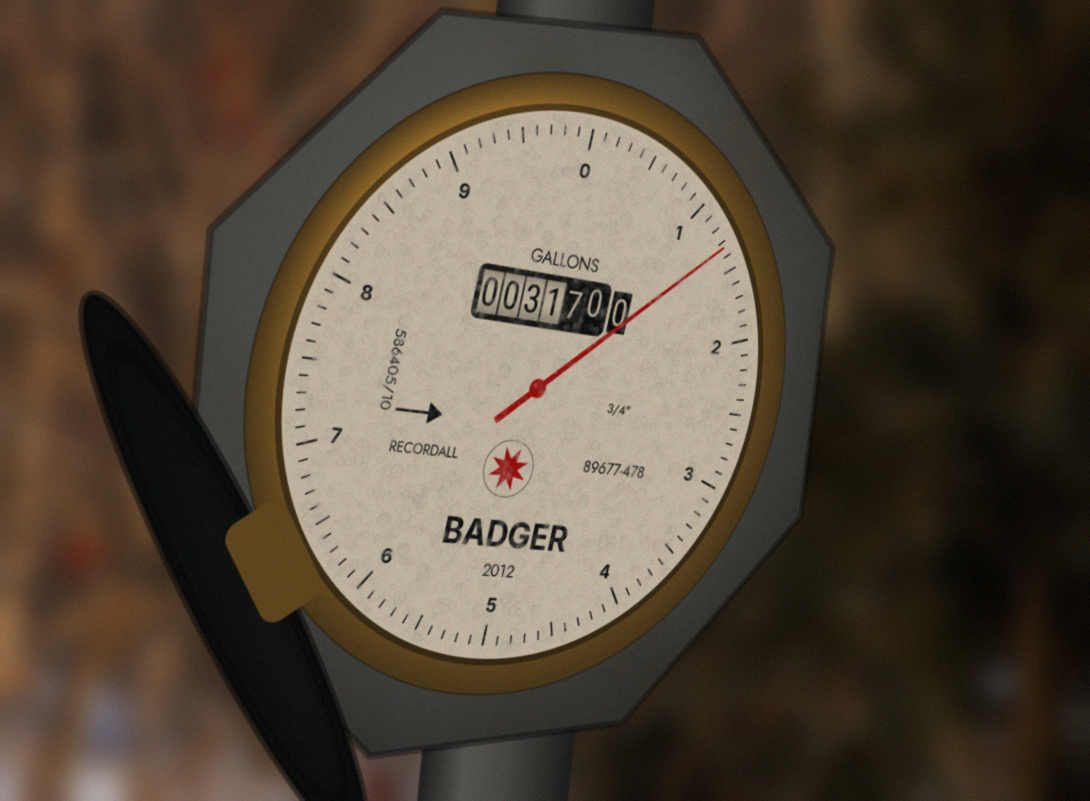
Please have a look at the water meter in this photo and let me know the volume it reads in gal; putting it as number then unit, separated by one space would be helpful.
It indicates 31701.3 gal
